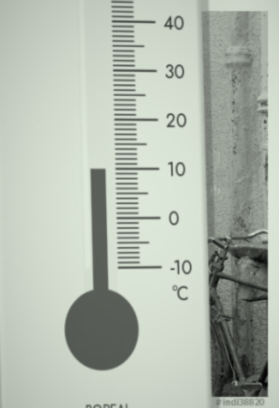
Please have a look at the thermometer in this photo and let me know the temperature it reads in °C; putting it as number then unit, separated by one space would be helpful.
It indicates 10 °C
